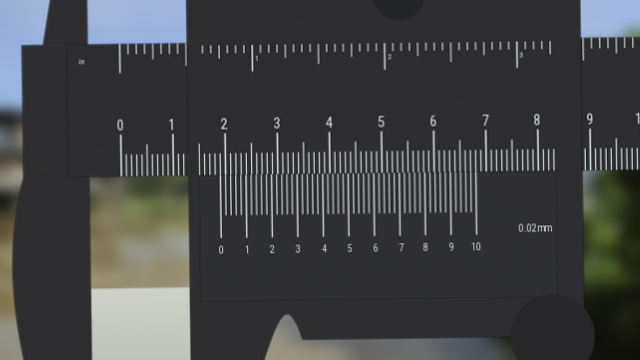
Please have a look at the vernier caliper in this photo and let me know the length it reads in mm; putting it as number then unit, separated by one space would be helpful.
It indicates 19.0 mm
